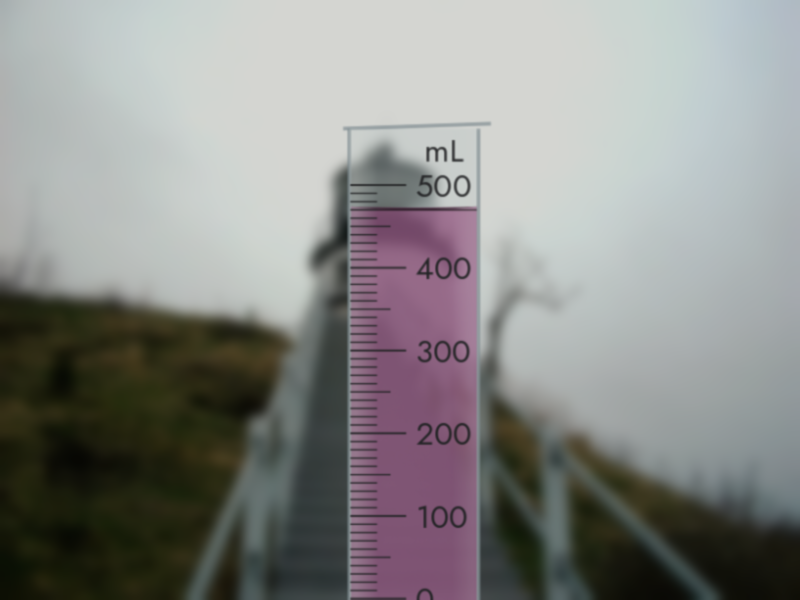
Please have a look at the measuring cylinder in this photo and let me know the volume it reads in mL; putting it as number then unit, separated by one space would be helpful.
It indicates 470 mL
